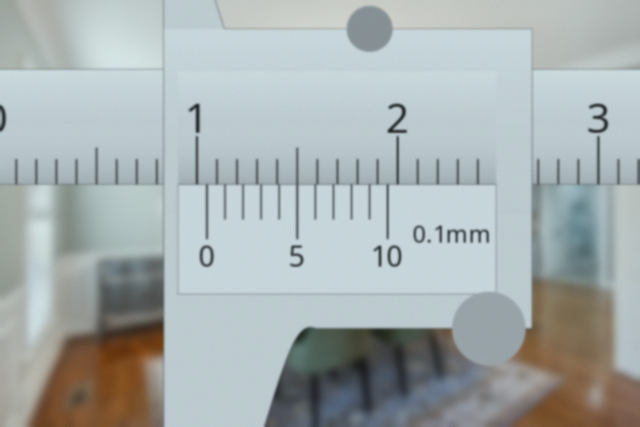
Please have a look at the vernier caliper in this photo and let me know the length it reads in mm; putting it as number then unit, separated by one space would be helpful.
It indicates 10.5 mm
